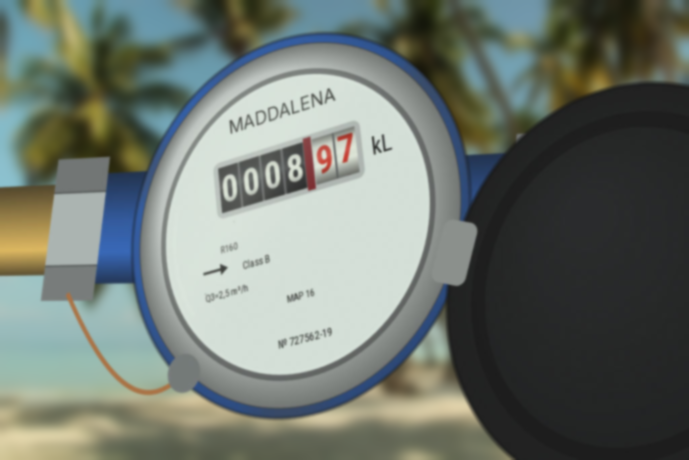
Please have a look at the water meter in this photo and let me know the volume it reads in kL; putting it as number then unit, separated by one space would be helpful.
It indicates 8.97 kL
